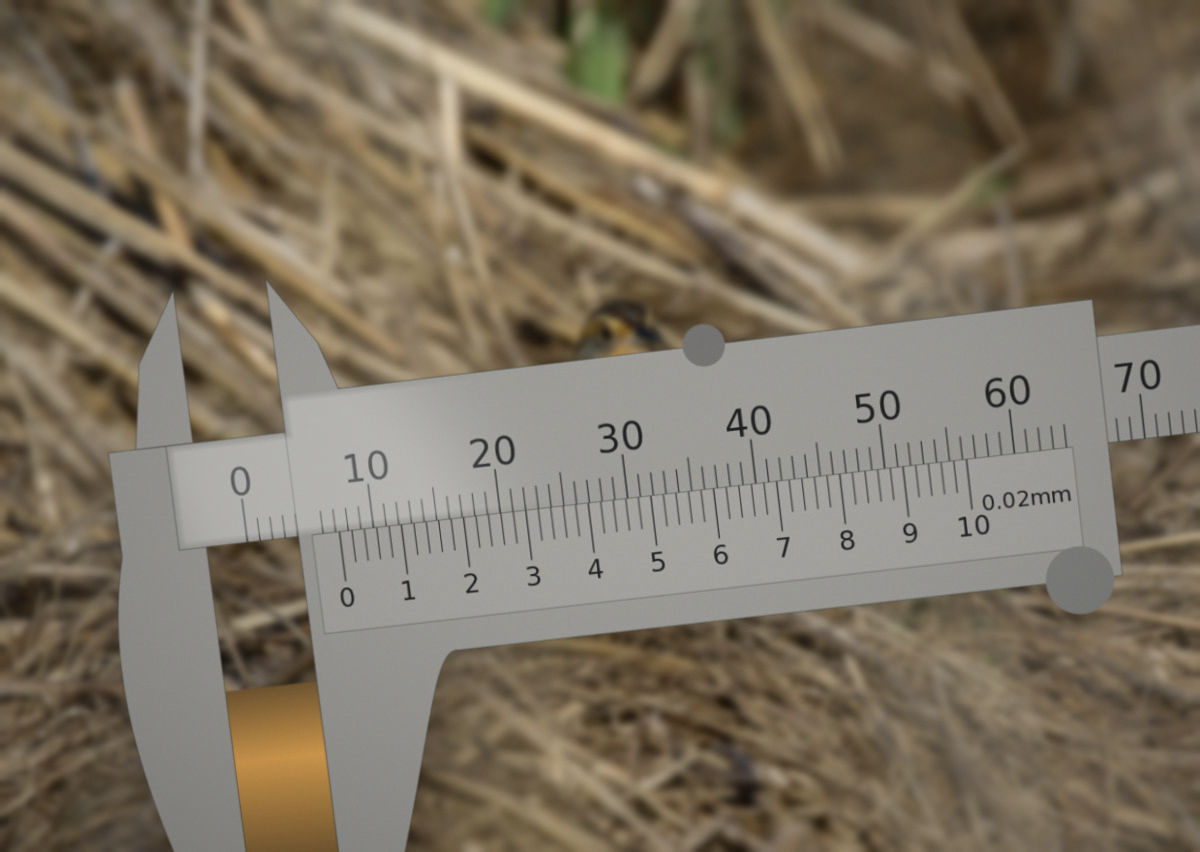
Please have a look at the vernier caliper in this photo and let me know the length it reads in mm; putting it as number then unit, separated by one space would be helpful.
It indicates 7.3 mm
